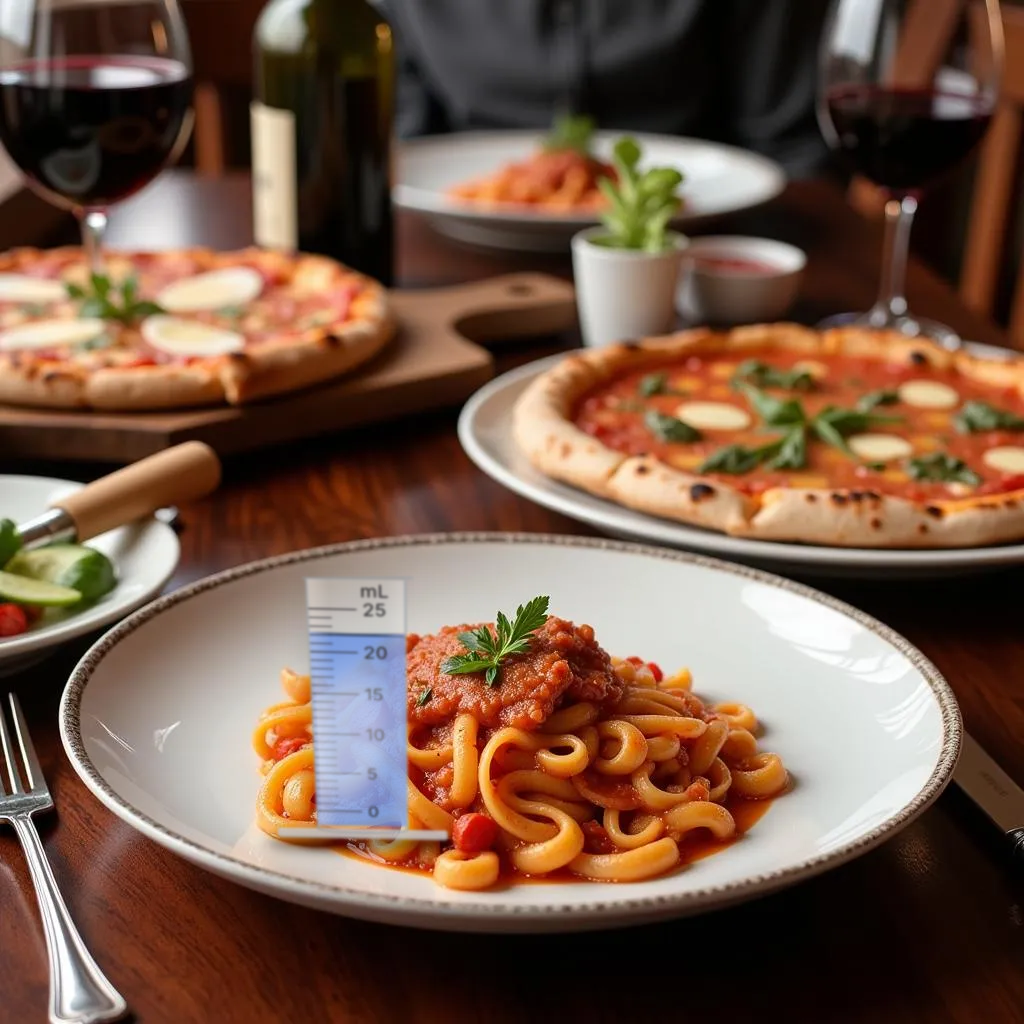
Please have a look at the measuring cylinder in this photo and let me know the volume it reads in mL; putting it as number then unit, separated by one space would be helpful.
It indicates 22 mL
